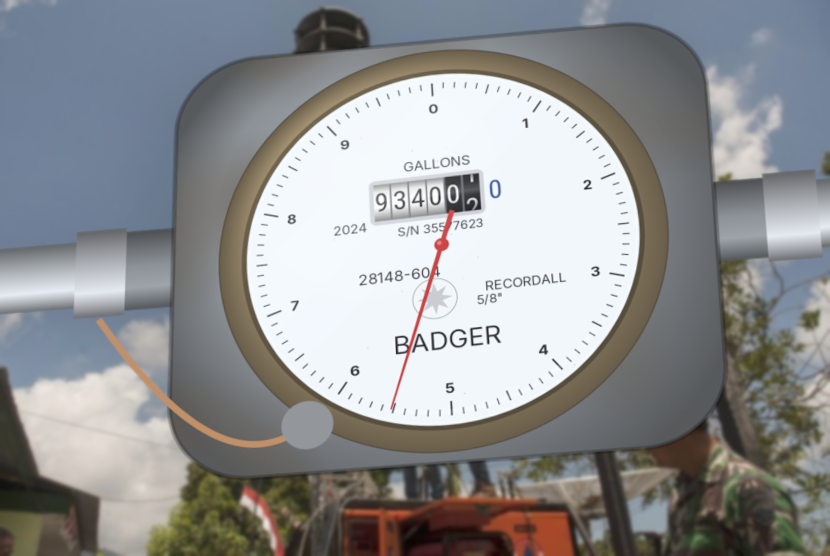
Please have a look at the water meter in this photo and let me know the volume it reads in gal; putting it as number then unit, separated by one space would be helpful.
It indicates 9340015.5 gal
